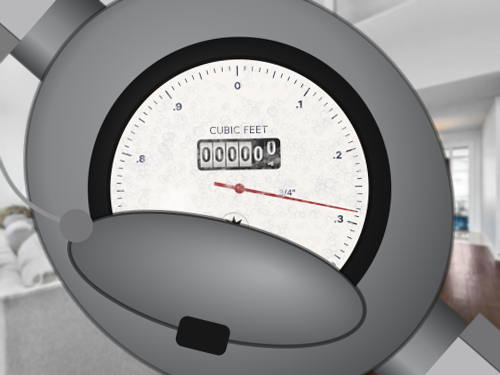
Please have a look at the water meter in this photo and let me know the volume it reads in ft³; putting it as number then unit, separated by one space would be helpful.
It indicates 0.28 ft³
